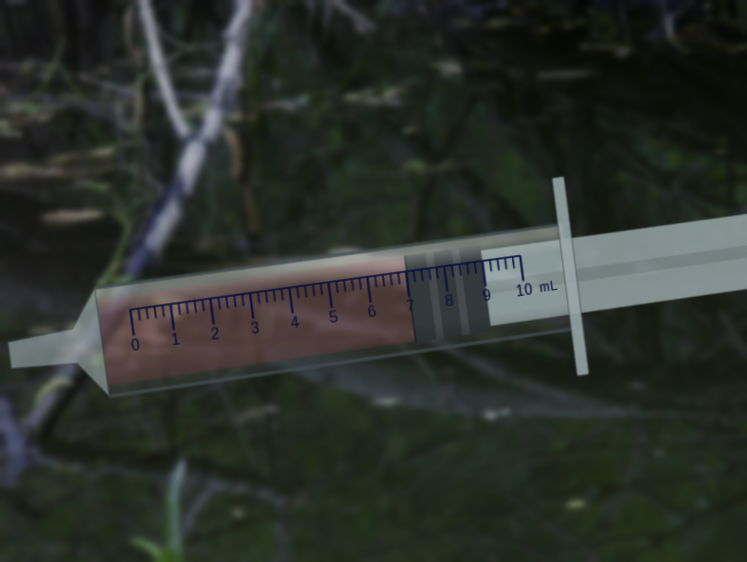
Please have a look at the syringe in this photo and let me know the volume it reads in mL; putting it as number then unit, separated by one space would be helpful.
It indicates 7 mL
